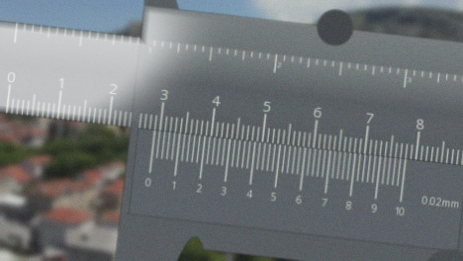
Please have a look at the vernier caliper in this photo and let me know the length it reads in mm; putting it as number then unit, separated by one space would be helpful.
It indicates 29.0 mm
